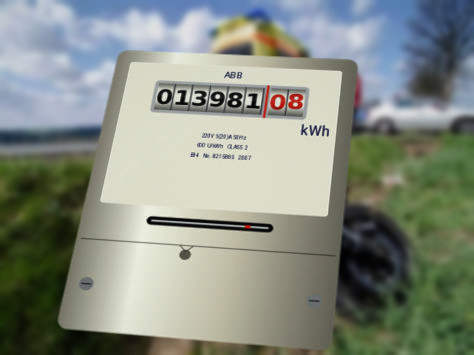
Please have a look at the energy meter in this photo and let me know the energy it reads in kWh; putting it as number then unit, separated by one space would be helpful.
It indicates 13981.08 kWh
